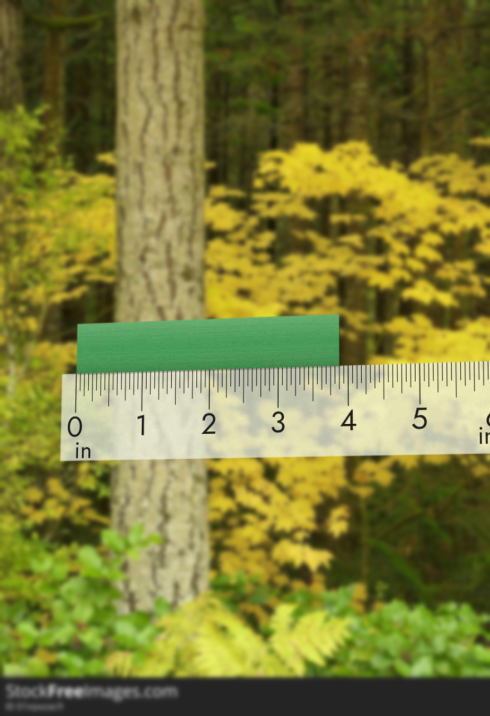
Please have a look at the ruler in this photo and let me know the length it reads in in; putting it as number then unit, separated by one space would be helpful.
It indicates 3.875 in
